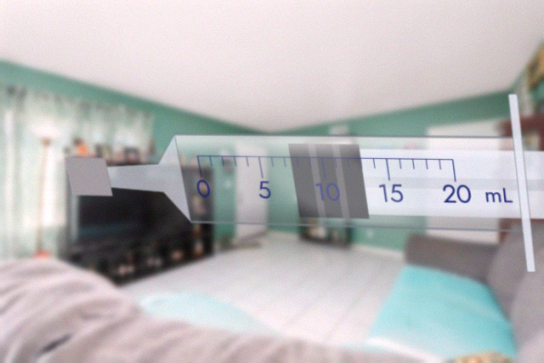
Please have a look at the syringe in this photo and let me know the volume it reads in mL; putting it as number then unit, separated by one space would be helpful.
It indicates 7.5 mL
